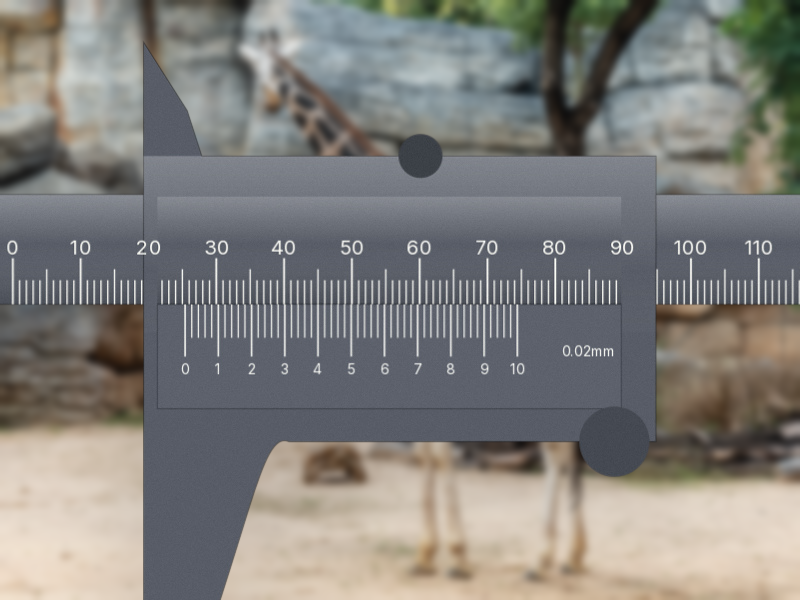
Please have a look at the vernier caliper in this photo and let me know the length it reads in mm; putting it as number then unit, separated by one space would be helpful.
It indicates 25.4 mm
